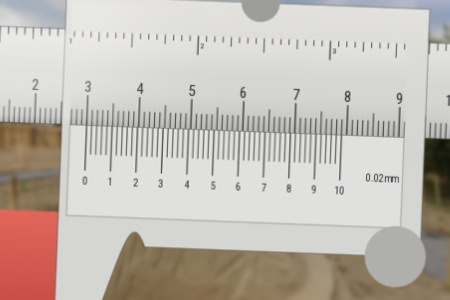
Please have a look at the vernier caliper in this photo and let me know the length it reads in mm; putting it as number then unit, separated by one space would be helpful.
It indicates 30.0 mm
